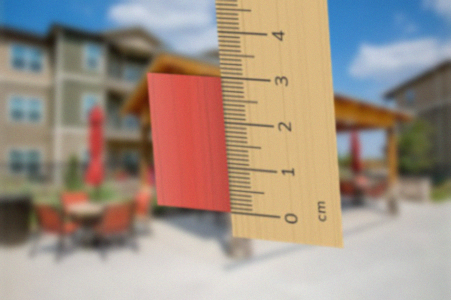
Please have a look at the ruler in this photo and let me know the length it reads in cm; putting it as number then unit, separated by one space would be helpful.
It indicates 3 cm
